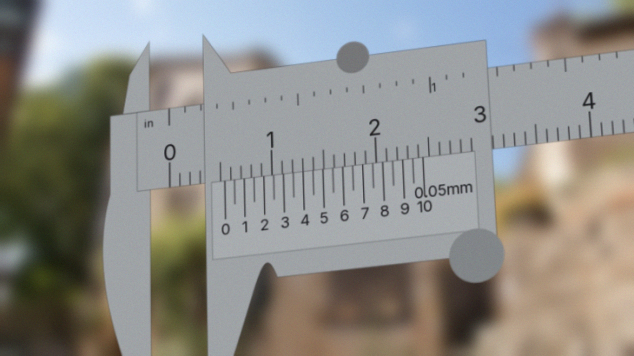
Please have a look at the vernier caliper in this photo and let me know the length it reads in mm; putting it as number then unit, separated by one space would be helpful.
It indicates 5.4 mm
